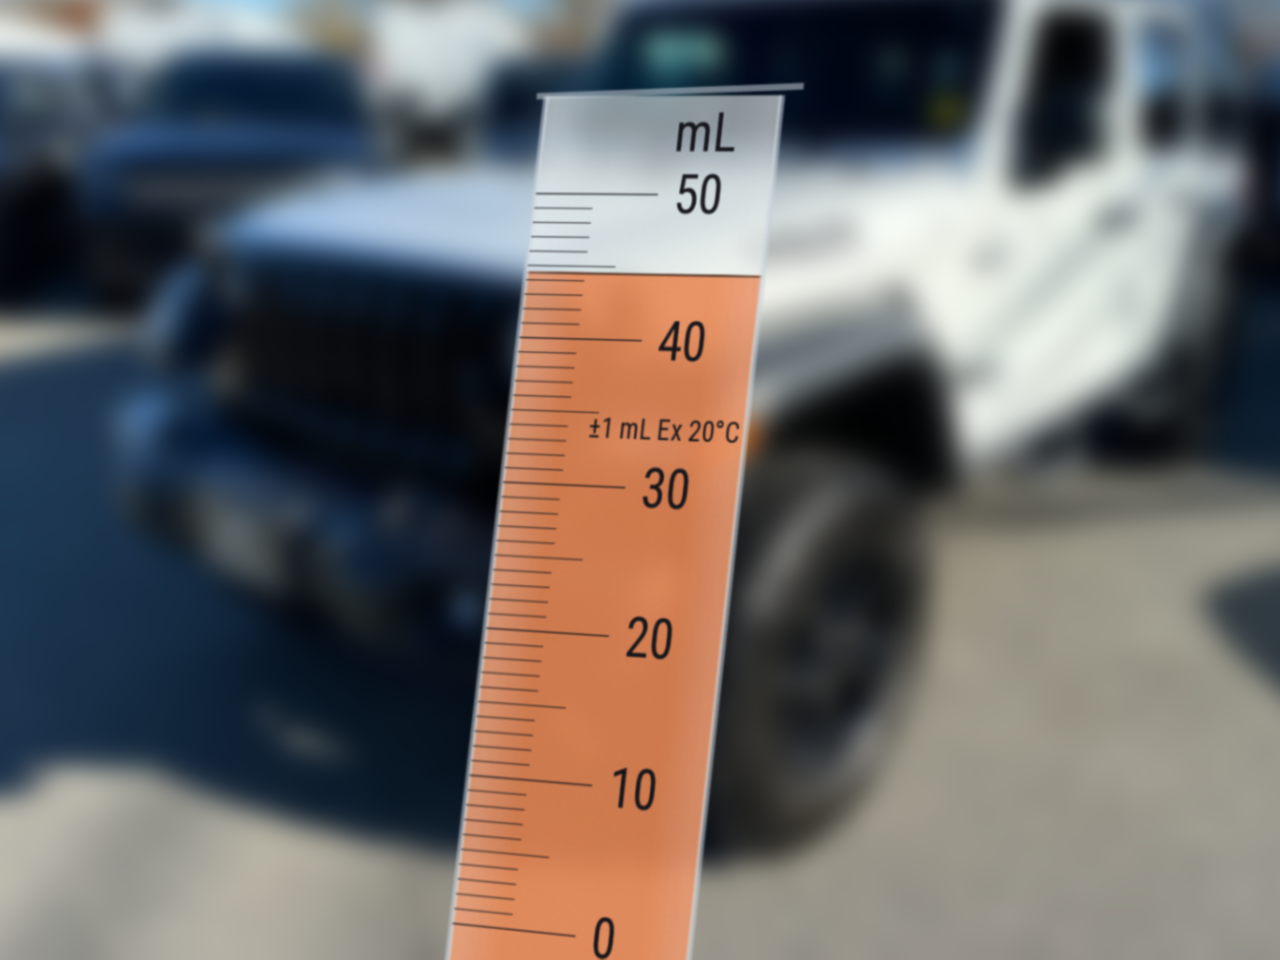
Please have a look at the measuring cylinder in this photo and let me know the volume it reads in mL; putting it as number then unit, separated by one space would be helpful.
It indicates 44.5 mL
